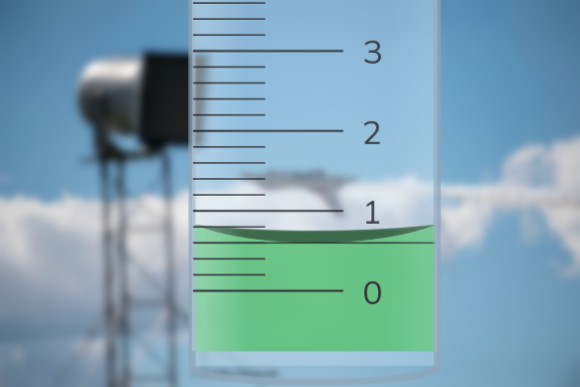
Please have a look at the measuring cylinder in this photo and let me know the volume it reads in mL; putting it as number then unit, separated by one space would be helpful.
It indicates 0.6 mL
